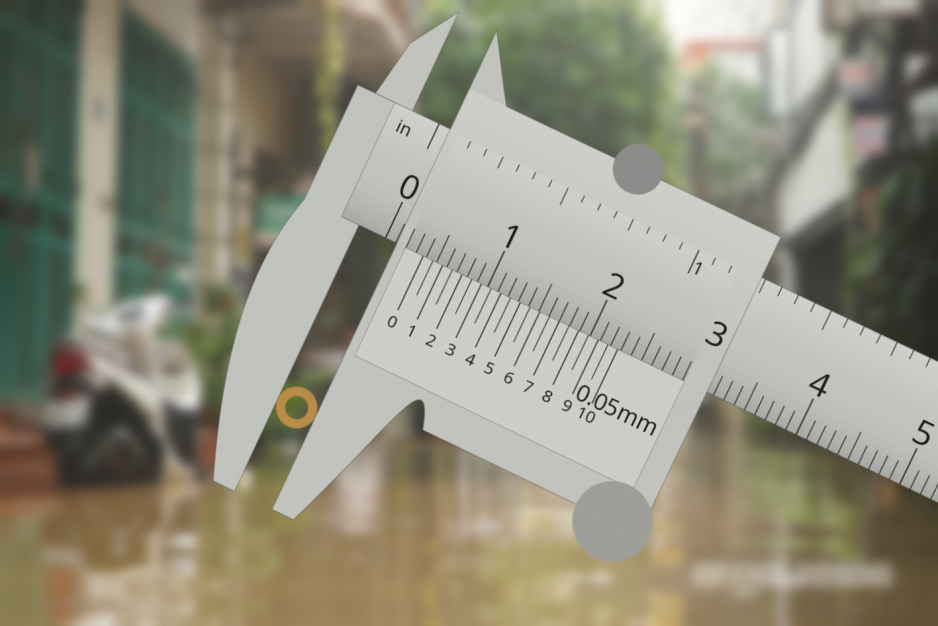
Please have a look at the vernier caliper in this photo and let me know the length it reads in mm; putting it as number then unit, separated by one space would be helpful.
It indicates 3.7 mm
